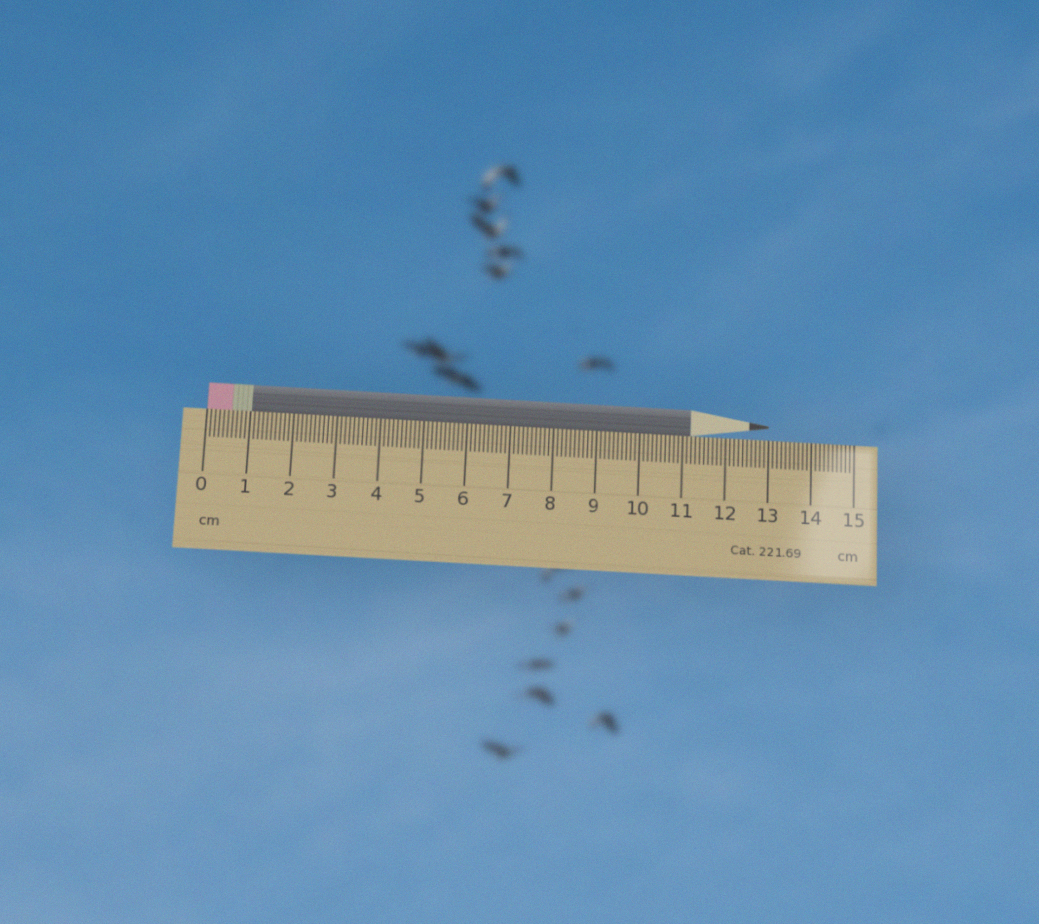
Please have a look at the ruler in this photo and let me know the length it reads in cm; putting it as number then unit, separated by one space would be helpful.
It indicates 13 cm
